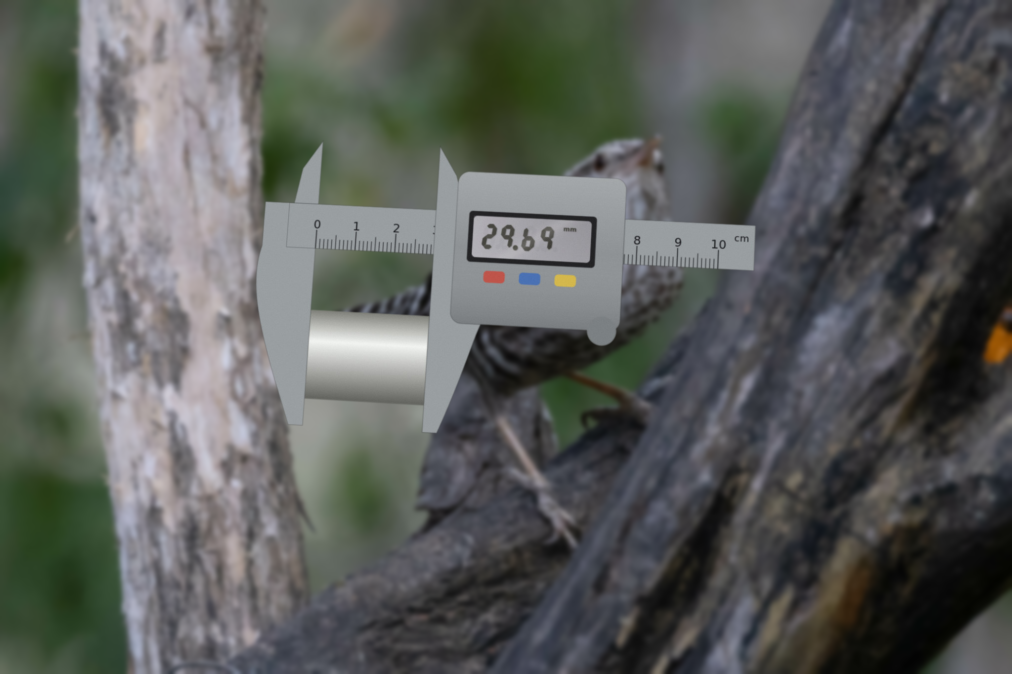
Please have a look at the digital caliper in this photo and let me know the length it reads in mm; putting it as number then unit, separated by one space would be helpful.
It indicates 29.69 mm
